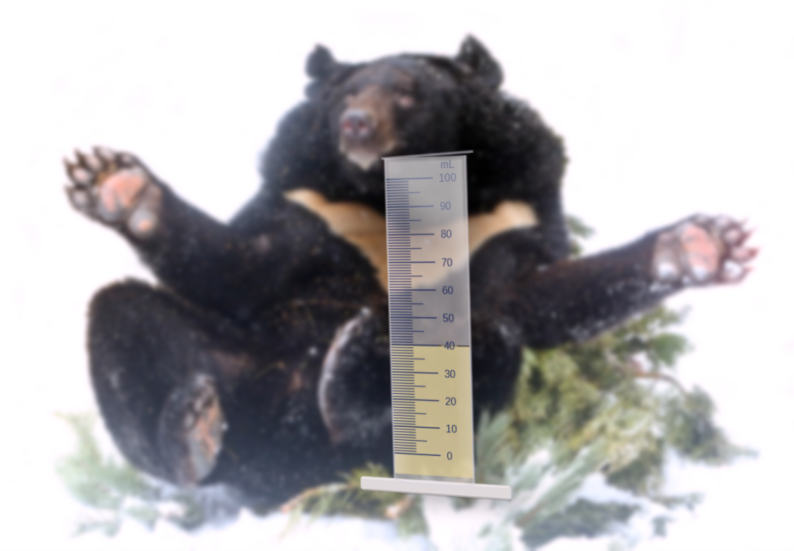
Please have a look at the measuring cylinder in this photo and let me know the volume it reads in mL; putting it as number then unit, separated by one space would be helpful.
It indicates 40 mL
